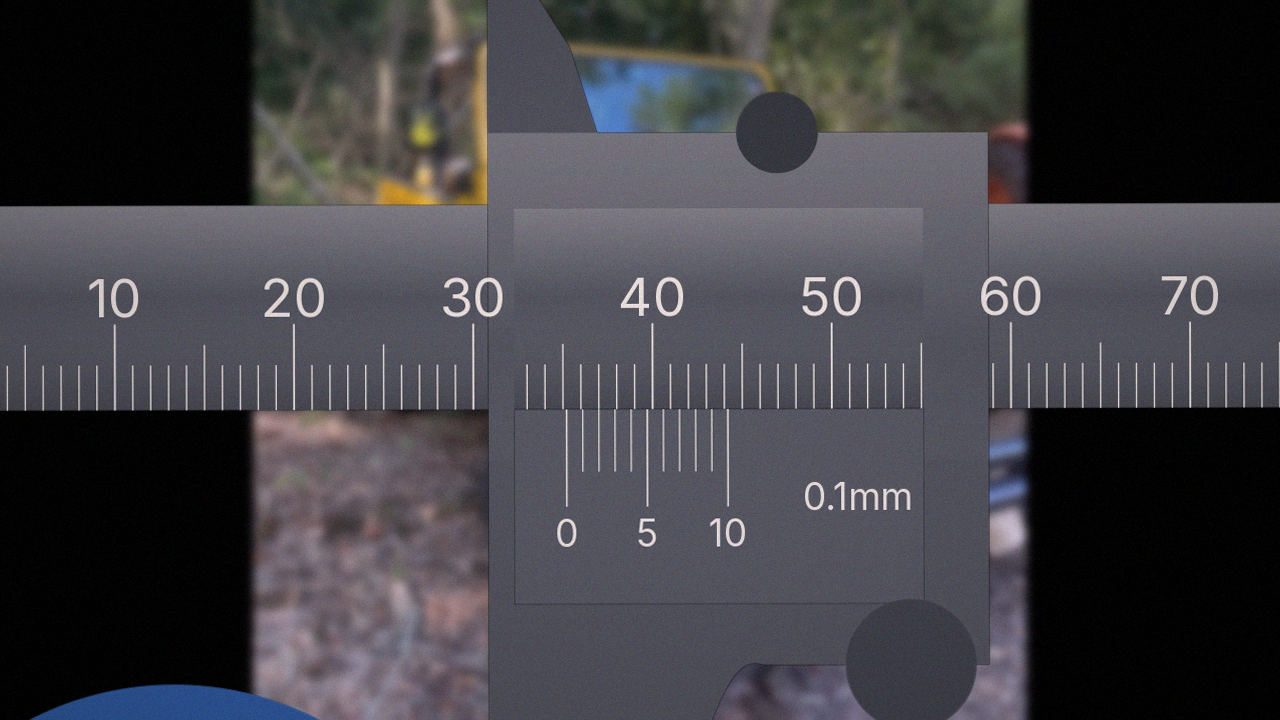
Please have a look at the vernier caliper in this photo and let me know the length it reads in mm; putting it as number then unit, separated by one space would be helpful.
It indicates 35.2 mm
